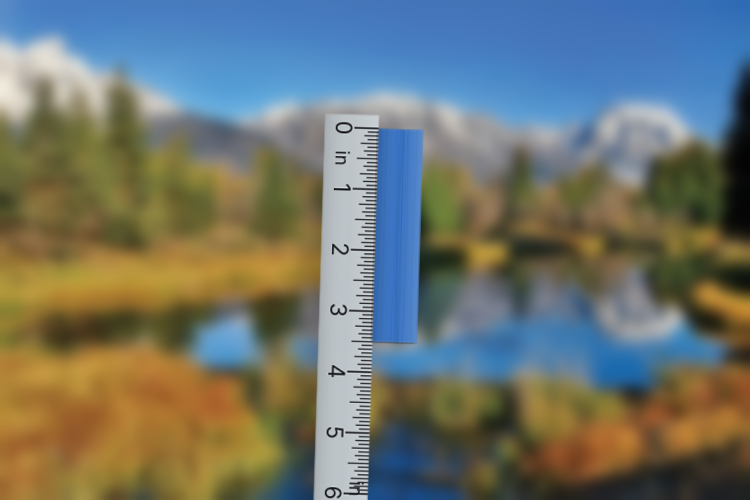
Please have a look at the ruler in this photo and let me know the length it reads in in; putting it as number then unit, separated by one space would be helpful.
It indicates 3.5 in
